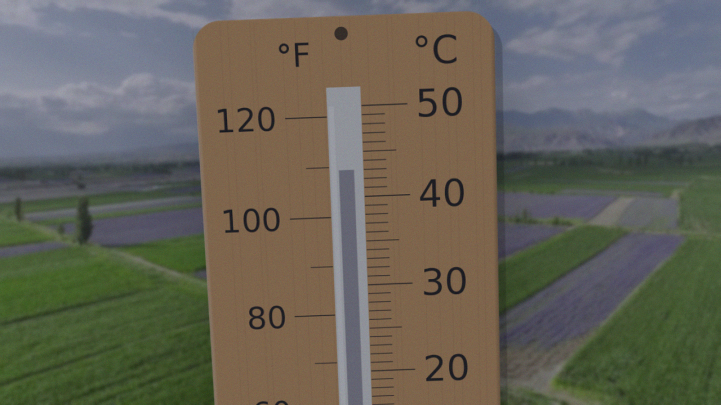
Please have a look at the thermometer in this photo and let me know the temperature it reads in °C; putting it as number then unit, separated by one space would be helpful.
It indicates 43 °C
